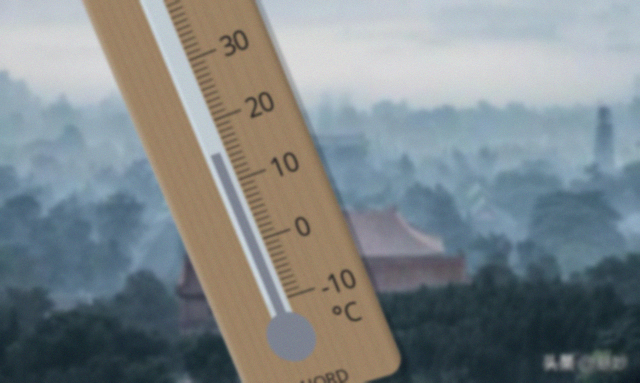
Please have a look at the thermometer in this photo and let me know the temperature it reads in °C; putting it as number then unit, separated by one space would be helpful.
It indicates 15 °C
